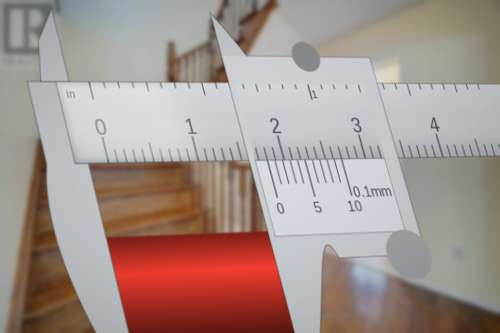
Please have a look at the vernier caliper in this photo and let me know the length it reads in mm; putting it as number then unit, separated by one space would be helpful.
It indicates 18.0 mm
